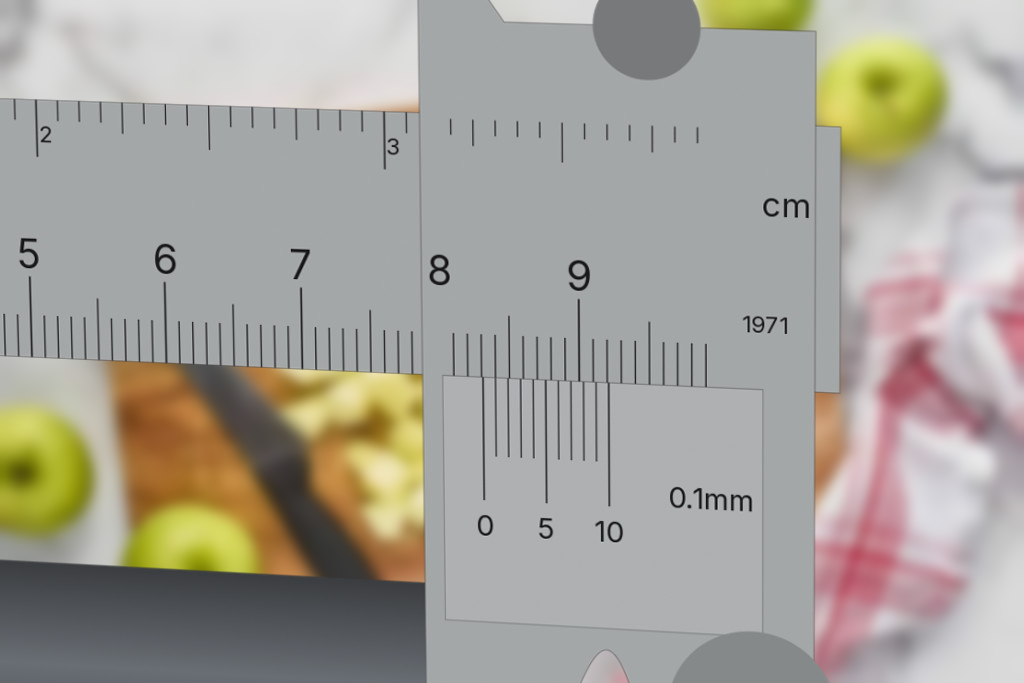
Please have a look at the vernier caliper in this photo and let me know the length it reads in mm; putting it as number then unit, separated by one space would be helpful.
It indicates 83.1 mm
